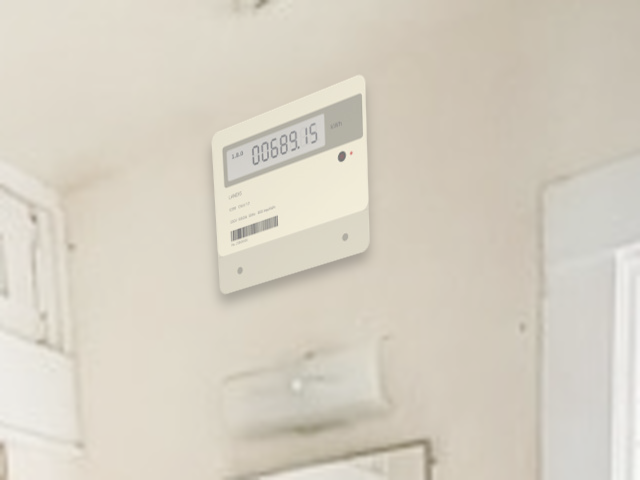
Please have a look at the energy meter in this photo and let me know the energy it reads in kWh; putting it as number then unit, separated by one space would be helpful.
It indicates 689.15 kWh
